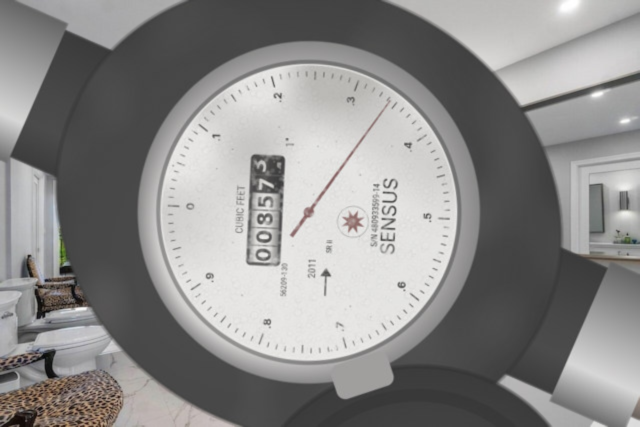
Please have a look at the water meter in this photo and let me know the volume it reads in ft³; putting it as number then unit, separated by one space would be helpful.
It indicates 8573.34 ft³
